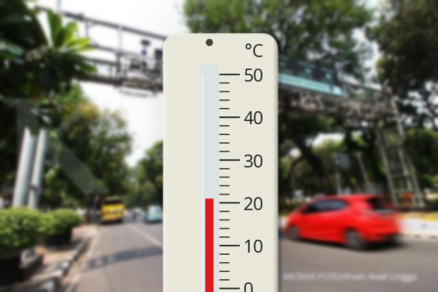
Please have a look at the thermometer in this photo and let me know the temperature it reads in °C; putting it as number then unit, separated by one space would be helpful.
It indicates 21 °C
